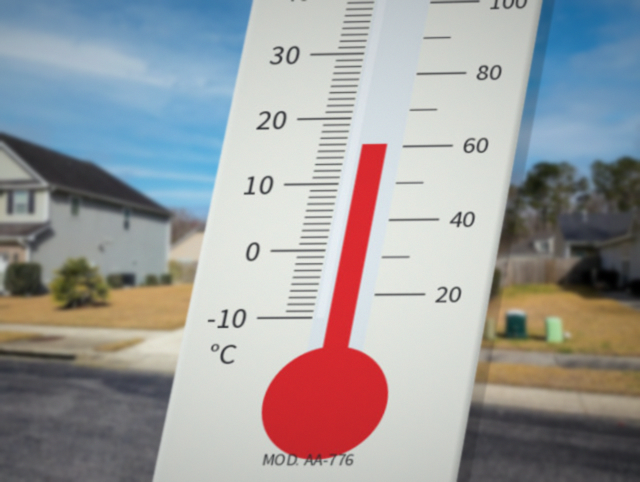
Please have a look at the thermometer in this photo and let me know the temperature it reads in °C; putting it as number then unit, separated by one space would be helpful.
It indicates 16 °C
